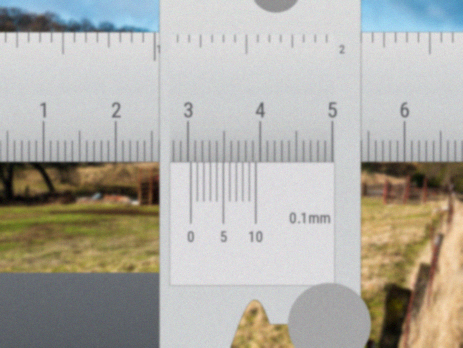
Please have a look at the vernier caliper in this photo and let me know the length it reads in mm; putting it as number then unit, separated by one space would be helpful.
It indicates 30.4 mm
